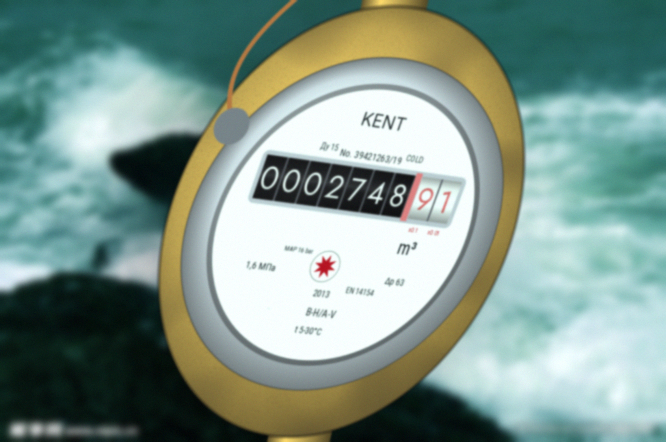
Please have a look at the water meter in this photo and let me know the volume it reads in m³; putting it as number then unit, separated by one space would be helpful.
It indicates 2748.91 m³
